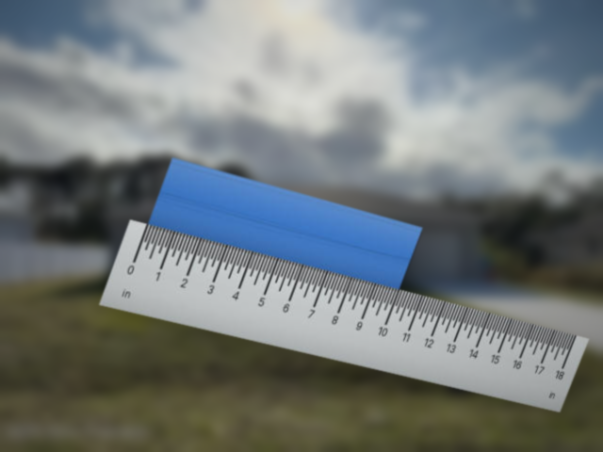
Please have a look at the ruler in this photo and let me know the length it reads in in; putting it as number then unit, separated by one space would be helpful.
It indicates 10 in
